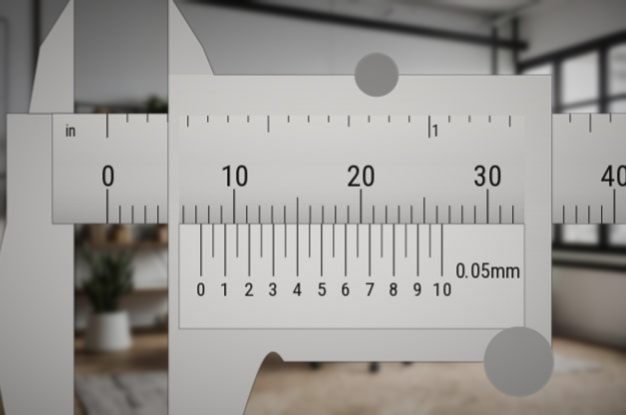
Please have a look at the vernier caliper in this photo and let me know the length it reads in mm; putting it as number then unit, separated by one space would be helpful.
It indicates 7.4 mm
